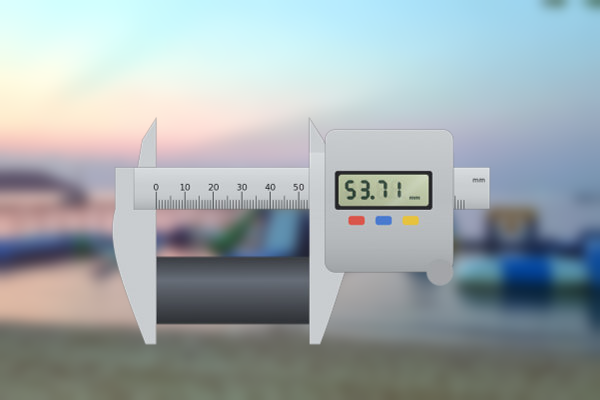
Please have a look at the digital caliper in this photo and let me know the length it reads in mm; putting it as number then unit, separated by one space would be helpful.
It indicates 53.71 mm
